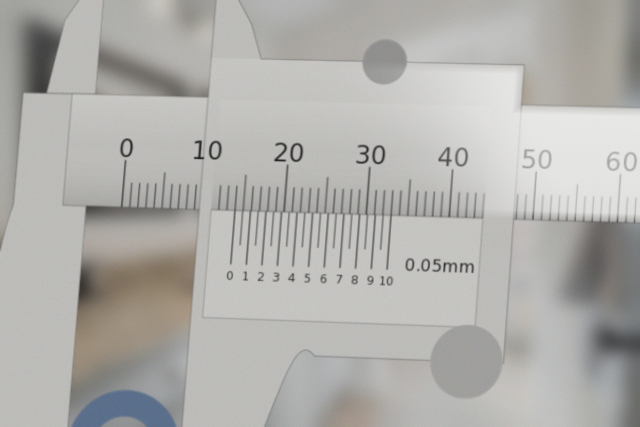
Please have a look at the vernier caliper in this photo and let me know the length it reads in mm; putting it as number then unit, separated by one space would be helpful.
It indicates 14.0 mm
